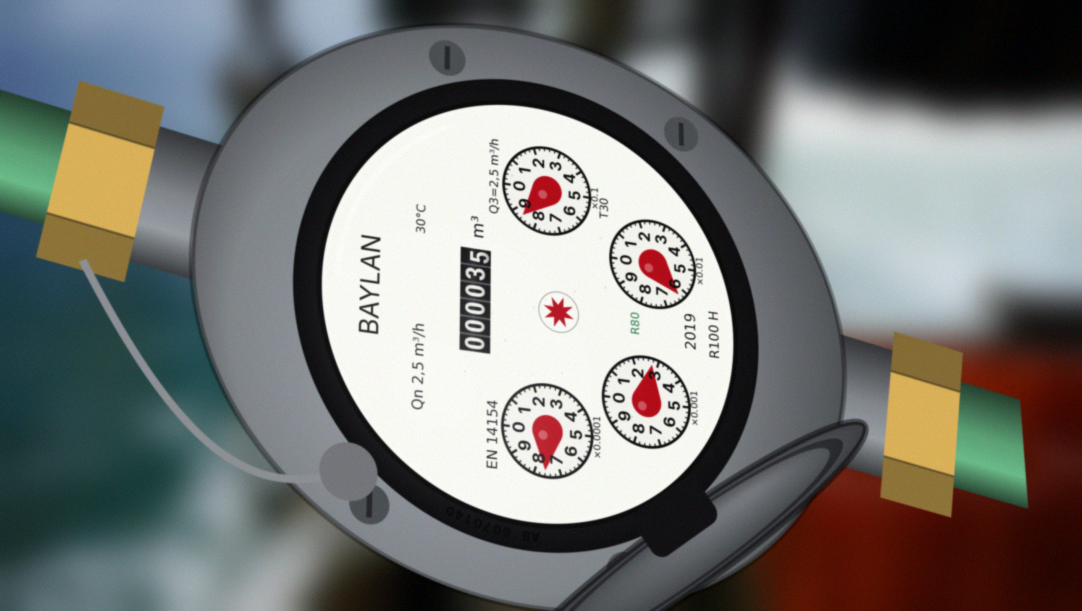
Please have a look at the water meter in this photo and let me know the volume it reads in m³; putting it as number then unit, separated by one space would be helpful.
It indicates 34.8627 m³
